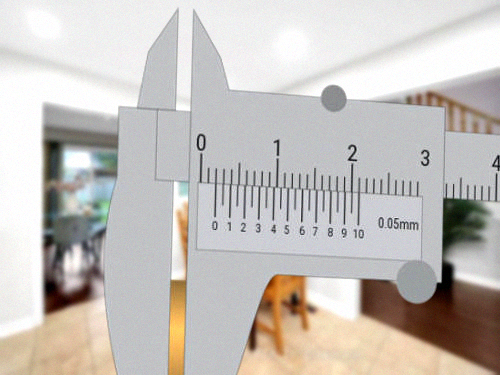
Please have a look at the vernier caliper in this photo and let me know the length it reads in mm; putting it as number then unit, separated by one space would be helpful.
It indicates 2.0 mm
